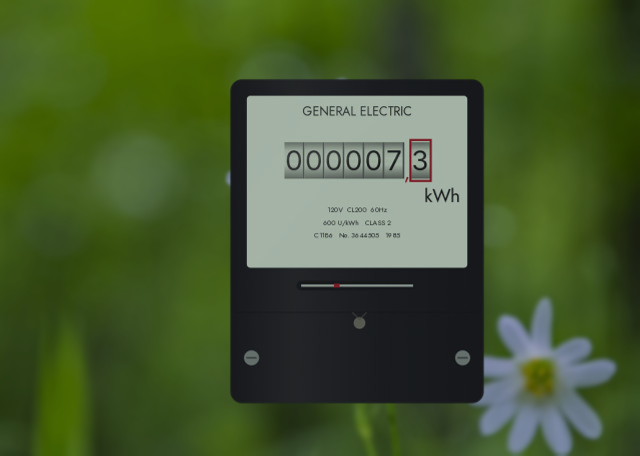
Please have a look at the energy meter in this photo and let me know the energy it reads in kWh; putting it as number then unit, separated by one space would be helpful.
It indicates 7.3 kWh
